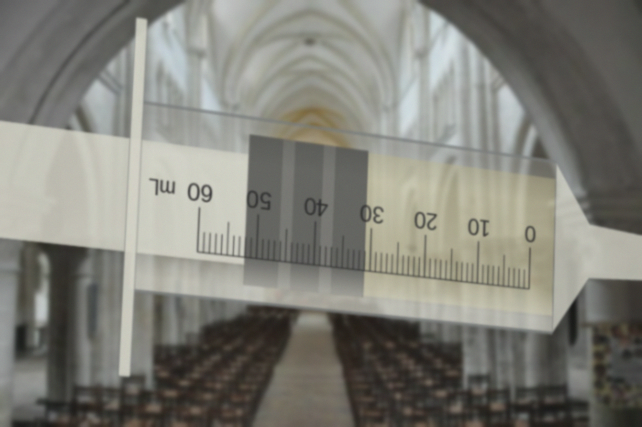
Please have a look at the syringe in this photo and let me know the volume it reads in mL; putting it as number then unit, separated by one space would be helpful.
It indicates 31 mL
